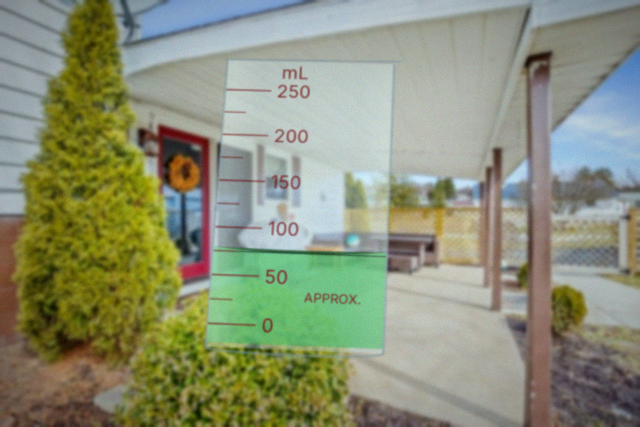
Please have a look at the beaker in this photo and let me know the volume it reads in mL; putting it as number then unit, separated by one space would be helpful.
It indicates 75 mL
